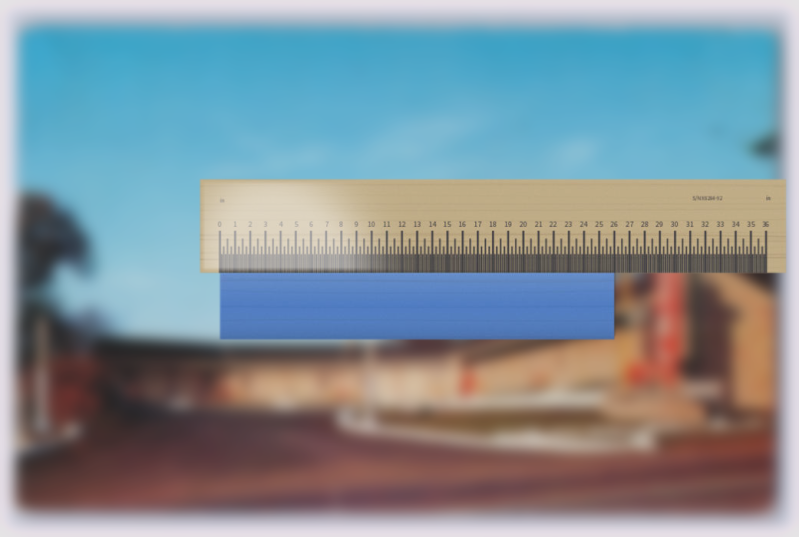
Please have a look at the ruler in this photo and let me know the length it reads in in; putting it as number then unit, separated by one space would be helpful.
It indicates 26 in
